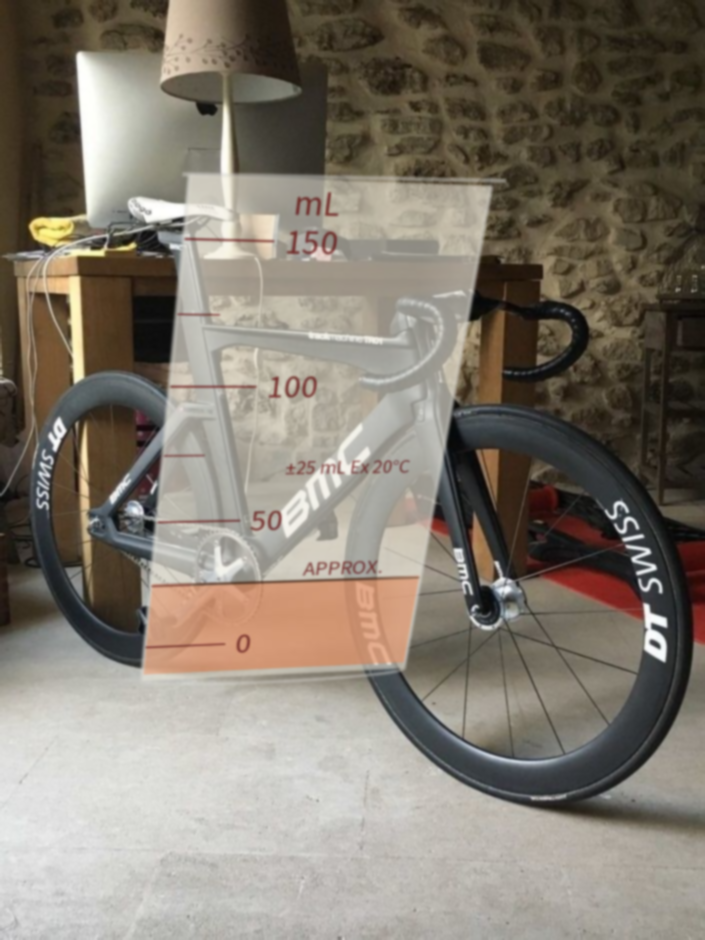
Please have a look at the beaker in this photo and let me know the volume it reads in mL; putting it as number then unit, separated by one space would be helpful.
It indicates 25 mL
